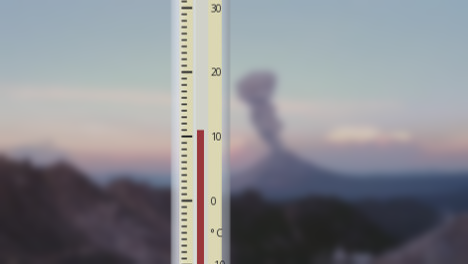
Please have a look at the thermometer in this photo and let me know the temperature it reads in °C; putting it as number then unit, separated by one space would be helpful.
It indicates 11 °C
